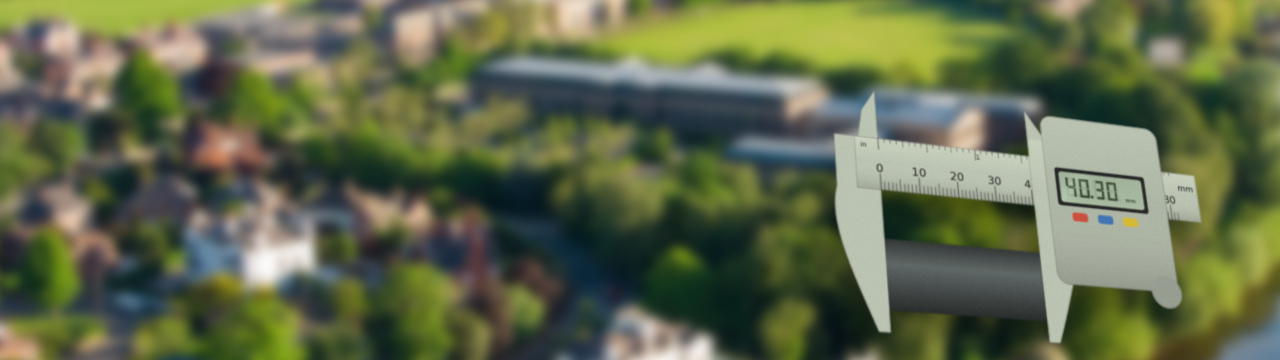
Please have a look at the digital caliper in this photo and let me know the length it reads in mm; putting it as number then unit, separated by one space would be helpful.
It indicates 40.30 mm
